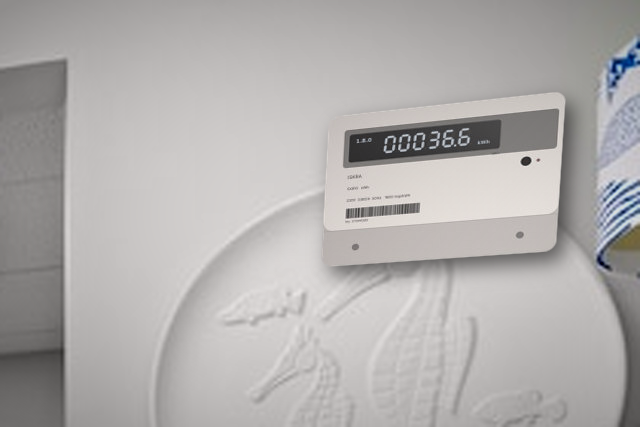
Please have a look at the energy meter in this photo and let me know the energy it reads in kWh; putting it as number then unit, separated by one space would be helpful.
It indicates 36.6 kWh
